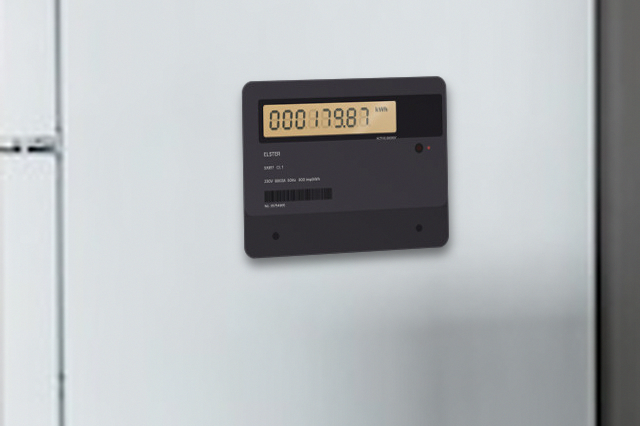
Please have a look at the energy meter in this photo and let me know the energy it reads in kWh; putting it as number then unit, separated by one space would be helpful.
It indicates 179.87 kWh
